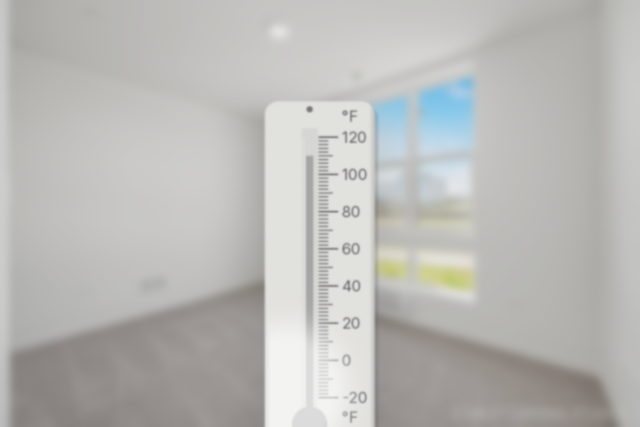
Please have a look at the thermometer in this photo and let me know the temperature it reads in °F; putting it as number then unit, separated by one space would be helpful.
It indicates 110 °F
